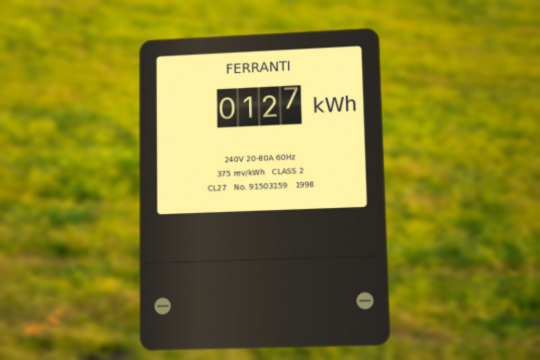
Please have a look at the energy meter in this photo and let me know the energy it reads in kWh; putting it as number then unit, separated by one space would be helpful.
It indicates 127 kWh
